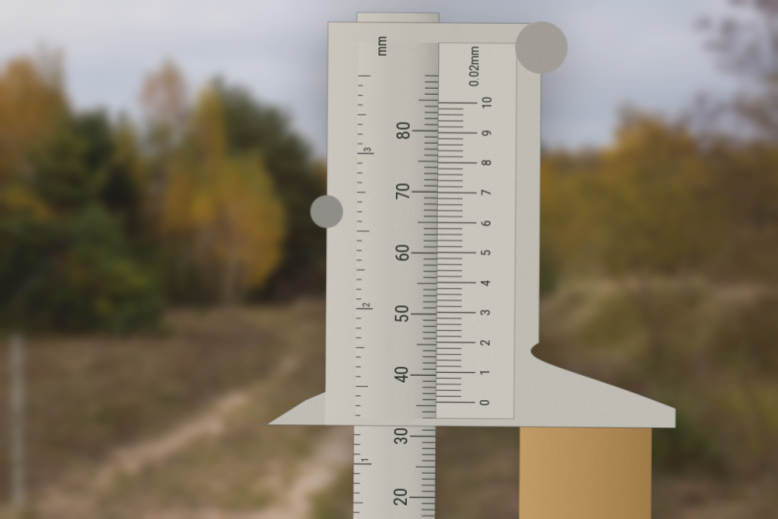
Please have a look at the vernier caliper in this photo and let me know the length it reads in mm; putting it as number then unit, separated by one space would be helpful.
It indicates 35.6 mm
